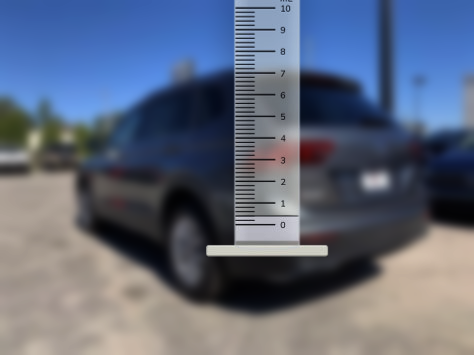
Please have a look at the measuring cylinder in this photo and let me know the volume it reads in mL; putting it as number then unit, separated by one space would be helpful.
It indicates 0.4 mL
